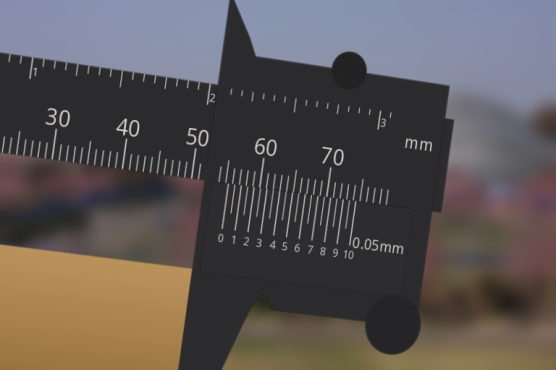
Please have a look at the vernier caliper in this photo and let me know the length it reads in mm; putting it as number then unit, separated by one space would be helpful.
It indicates 55.4 mm
